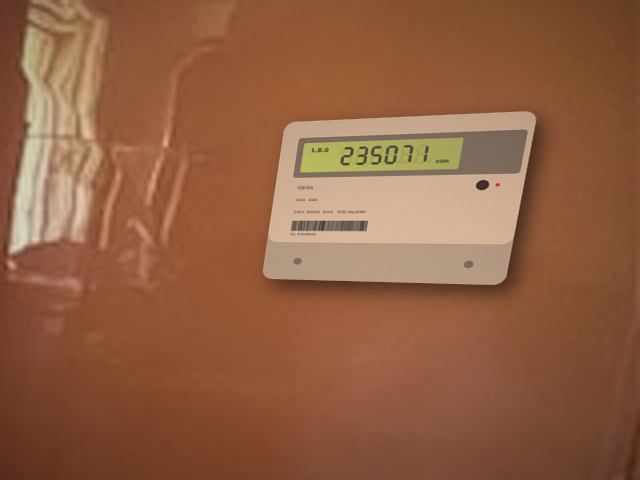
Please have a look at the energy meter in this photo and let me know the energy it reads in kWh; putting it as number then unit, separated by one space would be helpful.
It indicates 235071 kWh
